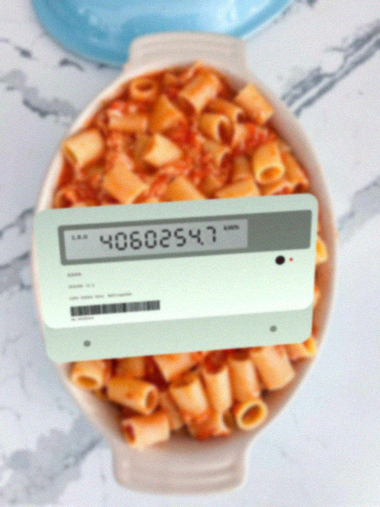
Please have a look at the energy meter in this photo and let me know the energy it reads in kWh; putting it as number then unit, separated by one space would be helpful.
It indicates 4060254.7 kWh
